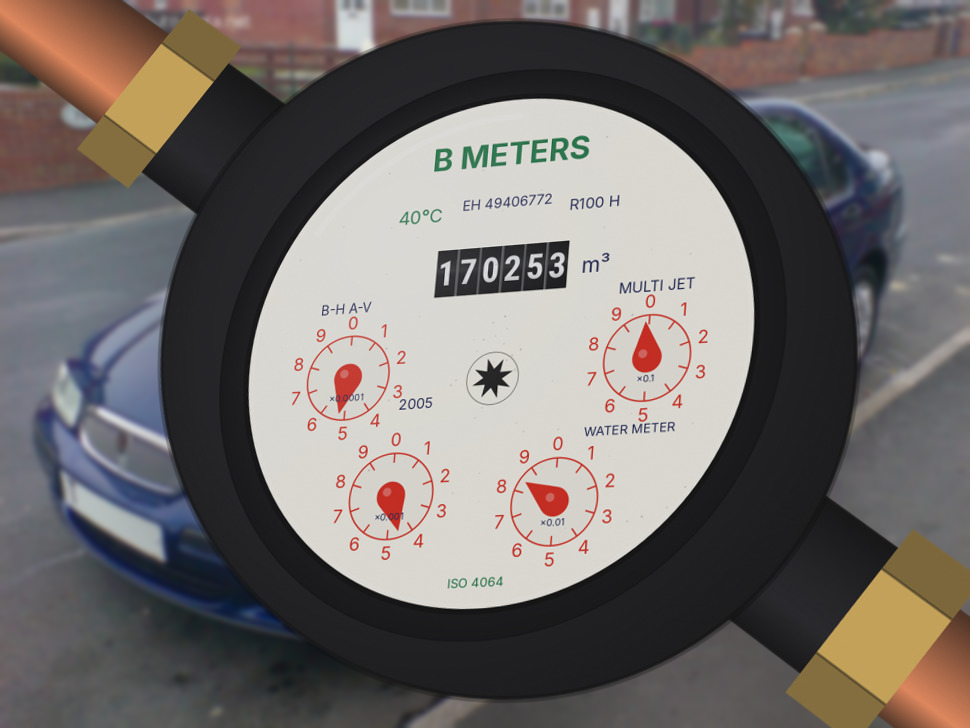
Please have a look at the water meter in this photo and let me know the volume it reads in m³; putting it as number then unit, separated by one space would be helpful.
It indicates 170252.9845 m³
